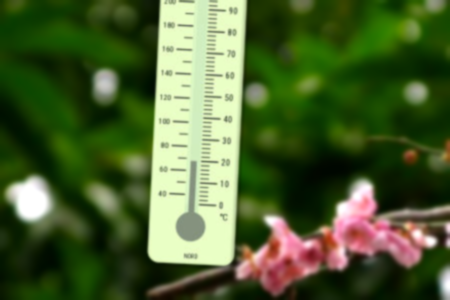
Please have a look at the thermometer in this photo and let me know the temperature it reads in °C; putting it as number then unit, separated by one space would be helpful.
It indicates 20 °C
